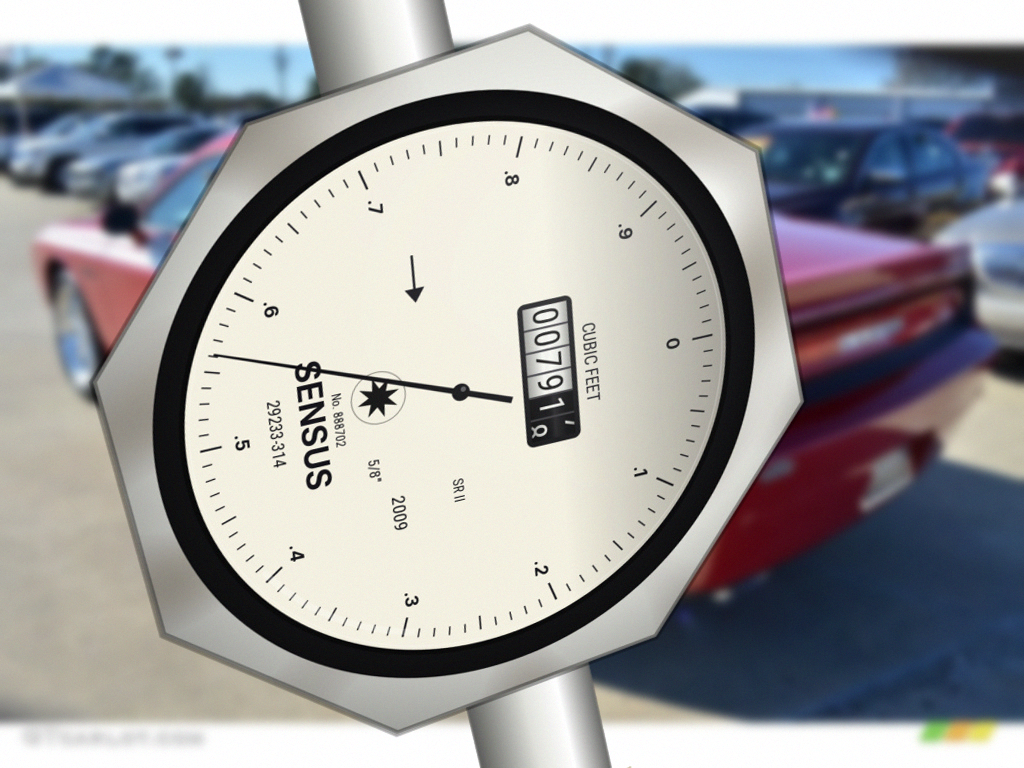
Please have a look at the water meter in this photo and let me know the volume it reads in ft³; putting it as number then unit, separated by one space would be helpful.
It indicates 7917.56 ft³
